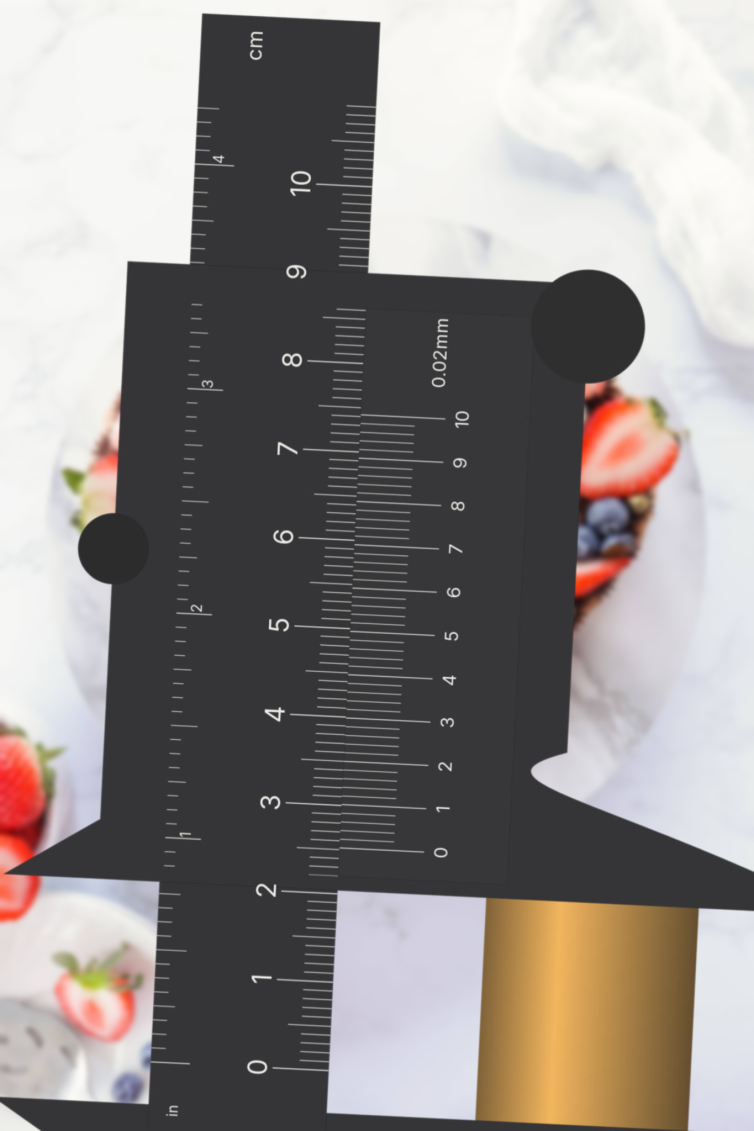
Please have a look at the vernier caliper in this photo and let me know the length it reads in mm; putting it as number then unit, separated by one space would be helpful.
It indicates 25.2 mm
